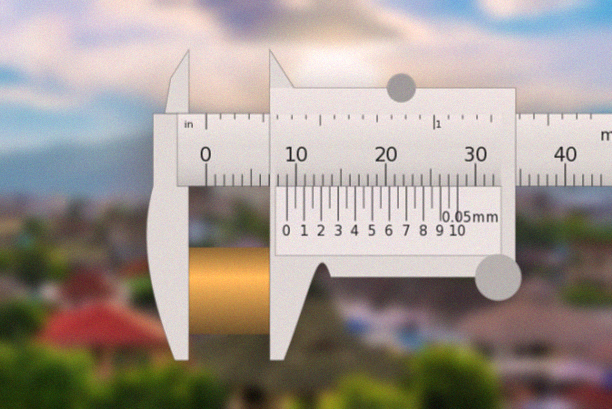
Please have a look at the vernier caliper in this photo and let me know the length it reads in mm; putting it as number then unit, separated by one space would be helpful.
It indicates 9.0 mm
